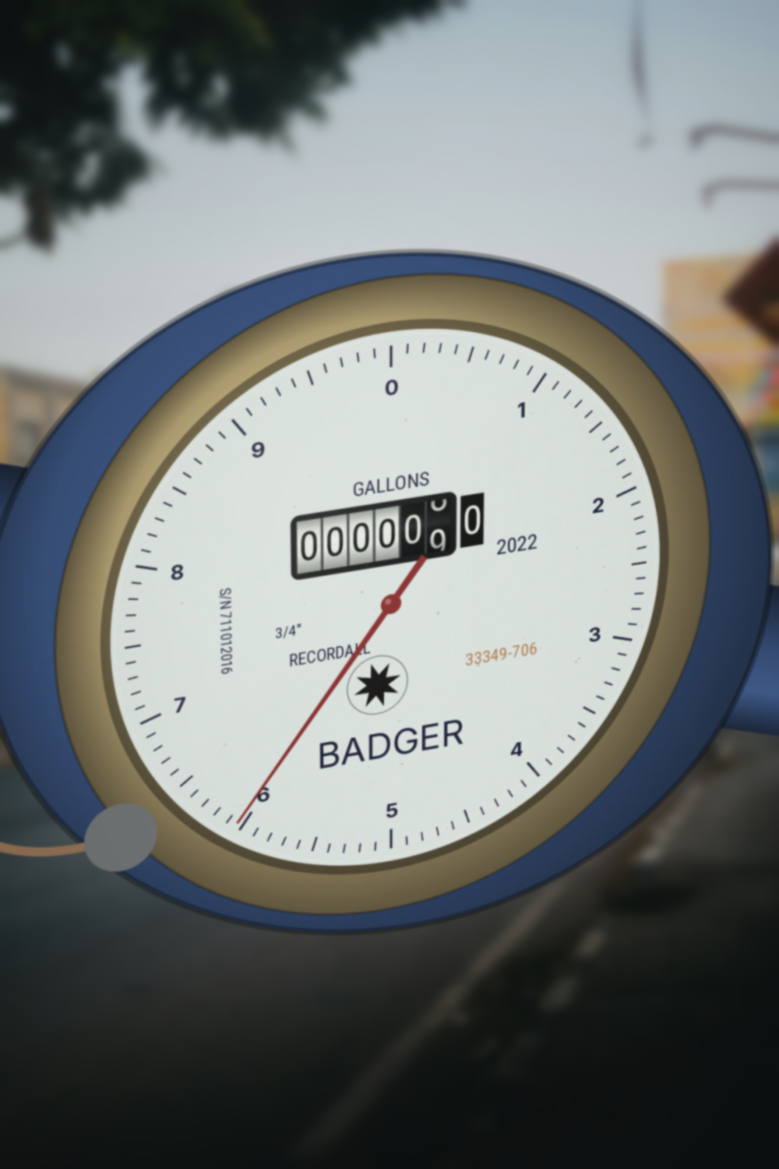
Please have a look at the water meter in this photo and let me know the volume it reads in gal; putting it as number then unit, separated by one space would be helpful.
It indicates 86.0 gal
